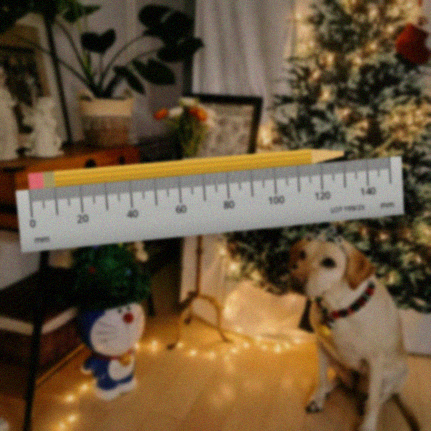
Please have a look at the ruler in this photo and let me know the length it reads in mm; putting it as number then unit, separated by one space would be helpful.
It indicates 135 mm
